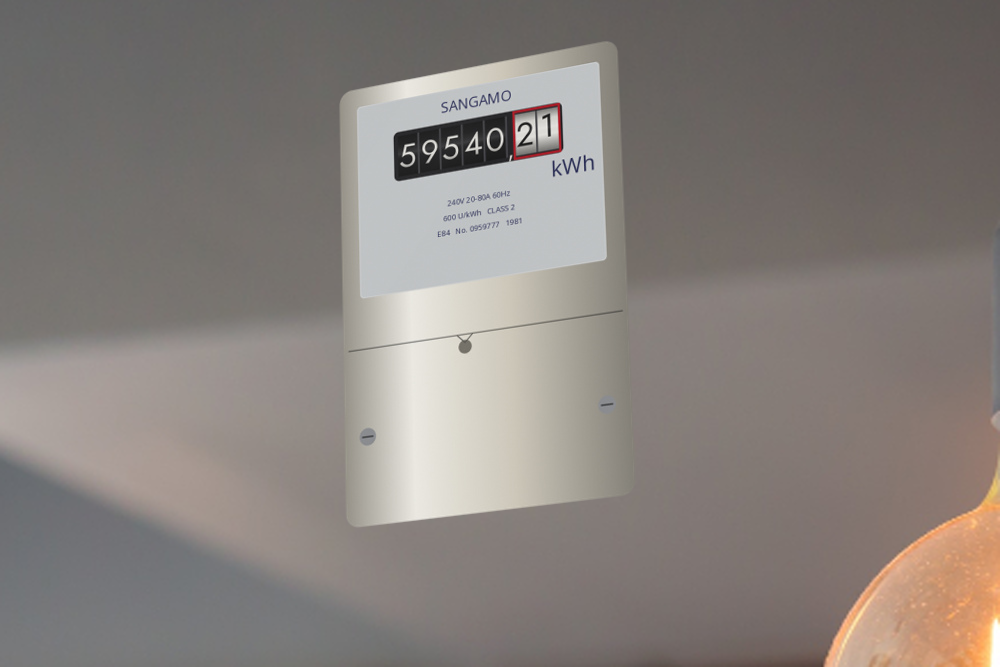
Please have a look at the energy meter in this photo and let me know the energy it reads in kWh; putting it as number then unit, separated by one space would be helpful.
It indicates 59540.21 kWh
